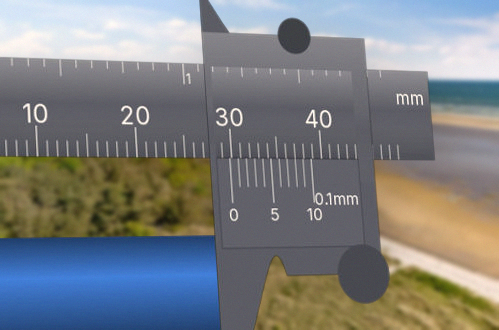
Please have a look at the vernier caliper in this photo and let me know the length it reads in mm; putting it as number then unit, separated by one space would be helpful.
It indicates 29.8 mm
